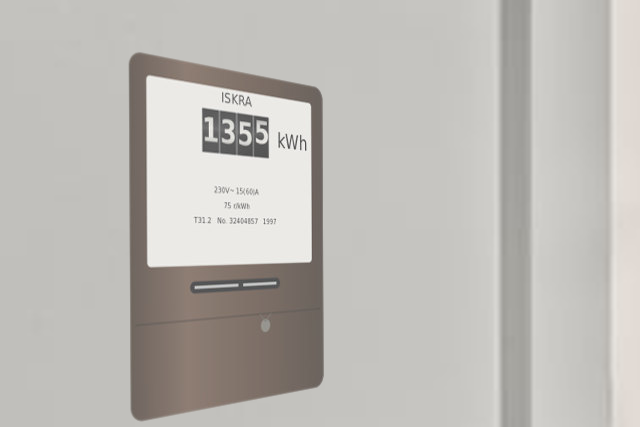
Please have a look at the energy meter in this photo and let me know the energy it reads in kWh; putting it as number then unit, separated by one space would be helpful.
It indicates 1355 kWh
